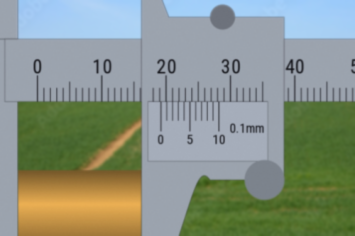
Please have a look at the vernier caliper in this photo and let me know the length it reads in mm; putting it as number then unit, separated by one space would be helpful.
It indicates 19.2 mm
